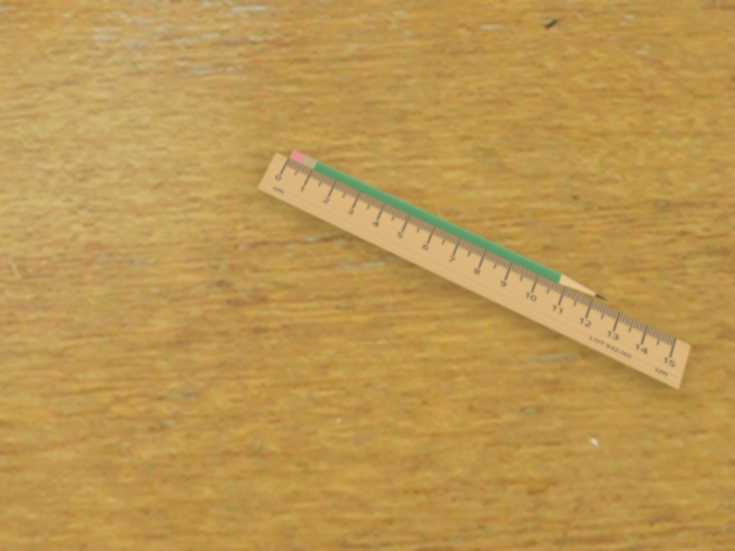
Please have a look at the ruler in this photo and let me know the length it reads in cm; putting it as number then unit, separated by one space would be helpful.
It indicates 12.5 cm
